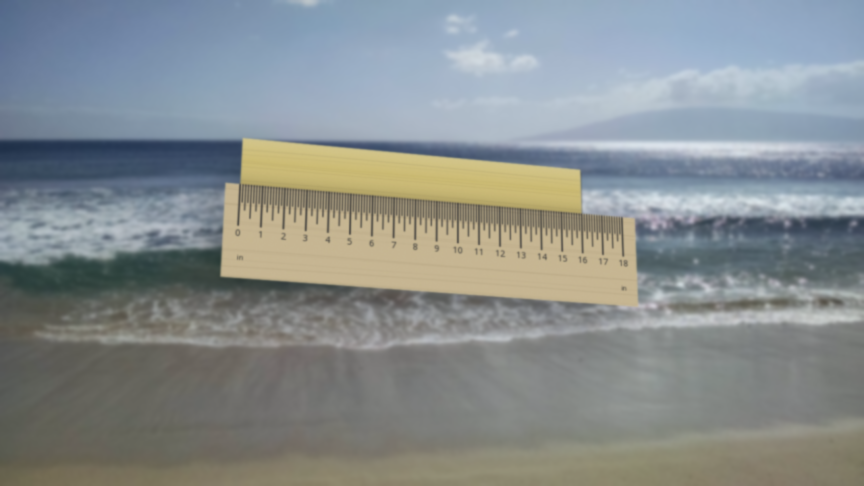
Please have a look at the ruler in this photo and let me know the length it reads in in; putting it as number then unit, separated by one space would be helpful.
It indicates 16 in
